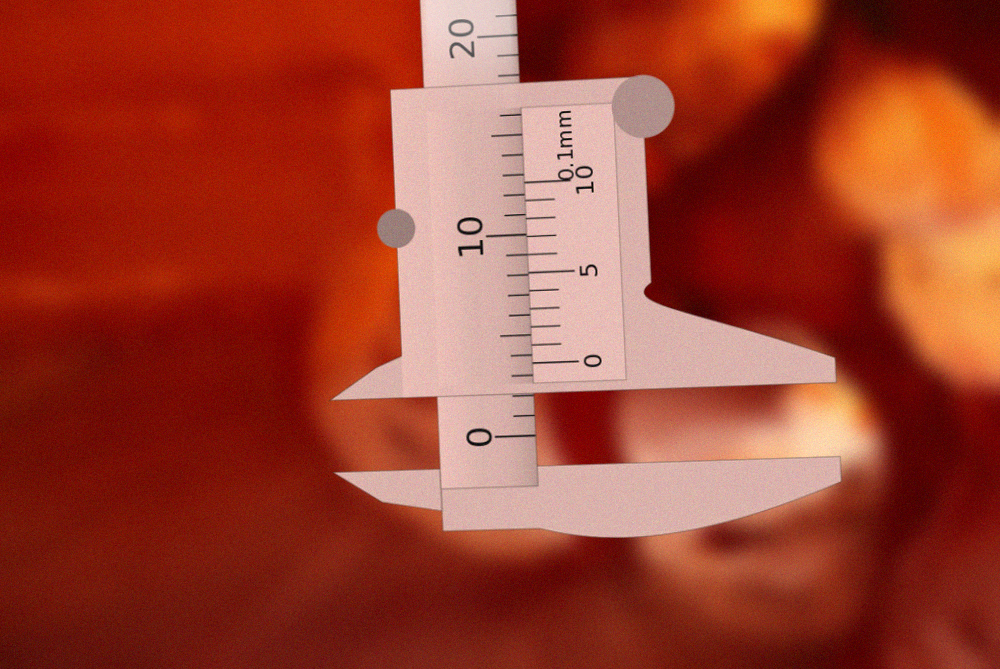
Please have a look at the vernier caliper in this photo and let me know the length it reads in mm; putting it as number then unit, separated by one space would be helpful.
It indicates 3.6 mm
